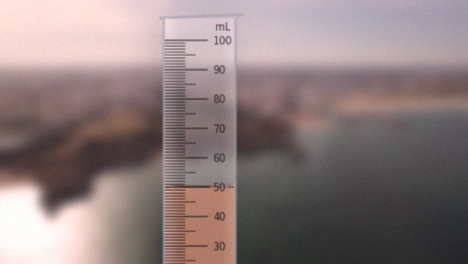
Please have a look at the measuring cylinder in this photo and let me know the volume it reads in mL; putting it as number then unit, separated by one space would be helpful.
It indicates 50 mL
